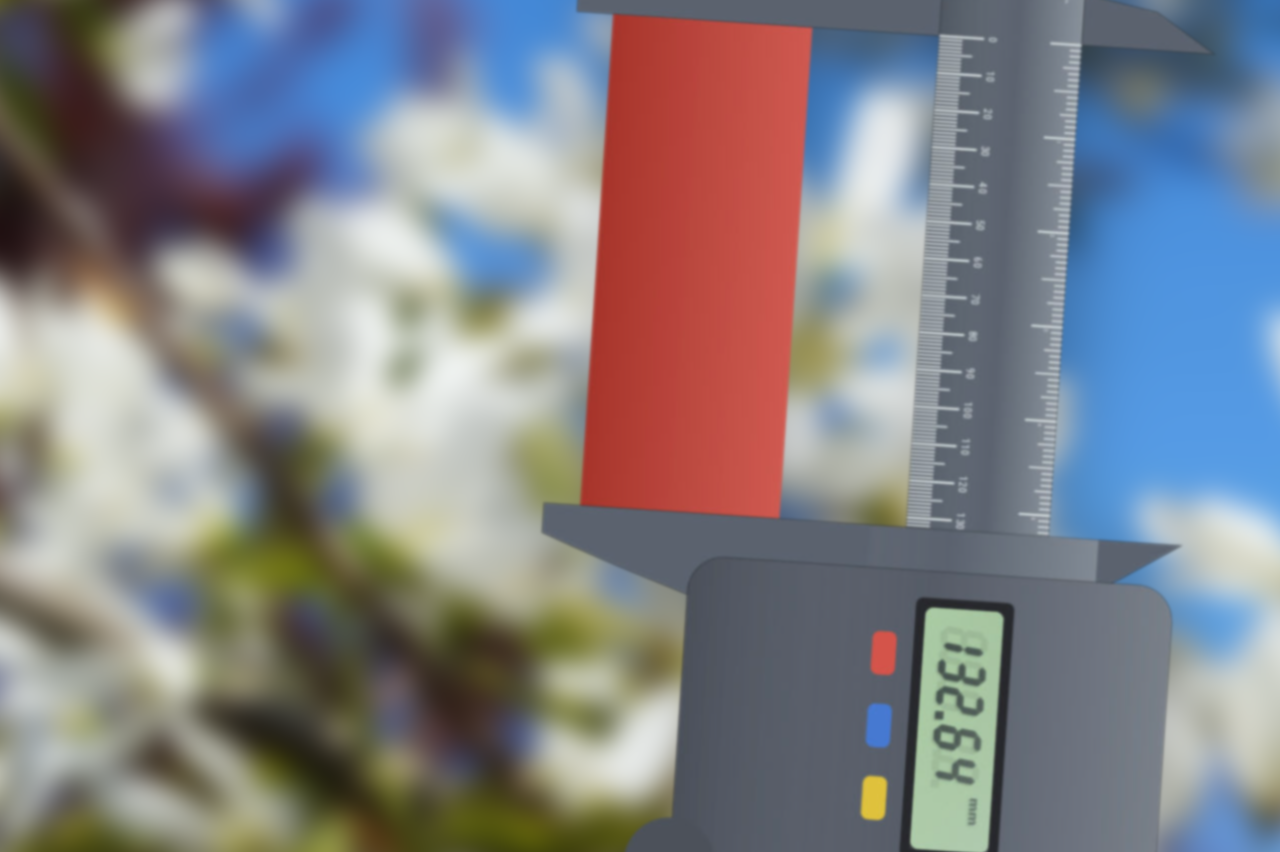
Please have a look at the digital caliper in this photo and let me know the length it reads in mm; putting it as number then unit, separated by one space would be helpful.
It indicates 132.64 mm
